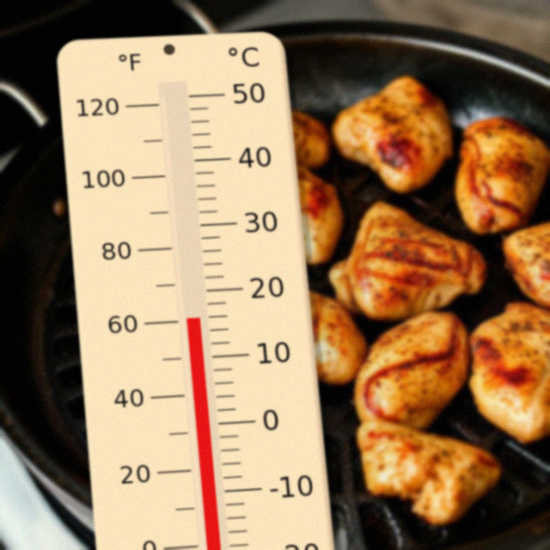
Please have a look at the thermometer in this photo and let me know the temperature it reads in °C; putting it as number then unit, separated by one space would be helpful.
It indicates 16 °C
